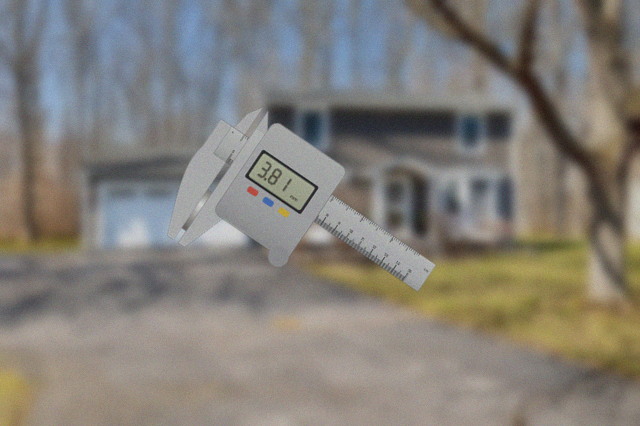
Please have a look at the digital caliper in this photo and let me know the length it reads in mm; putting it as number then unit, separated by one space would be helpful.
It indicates 3.81 mm
